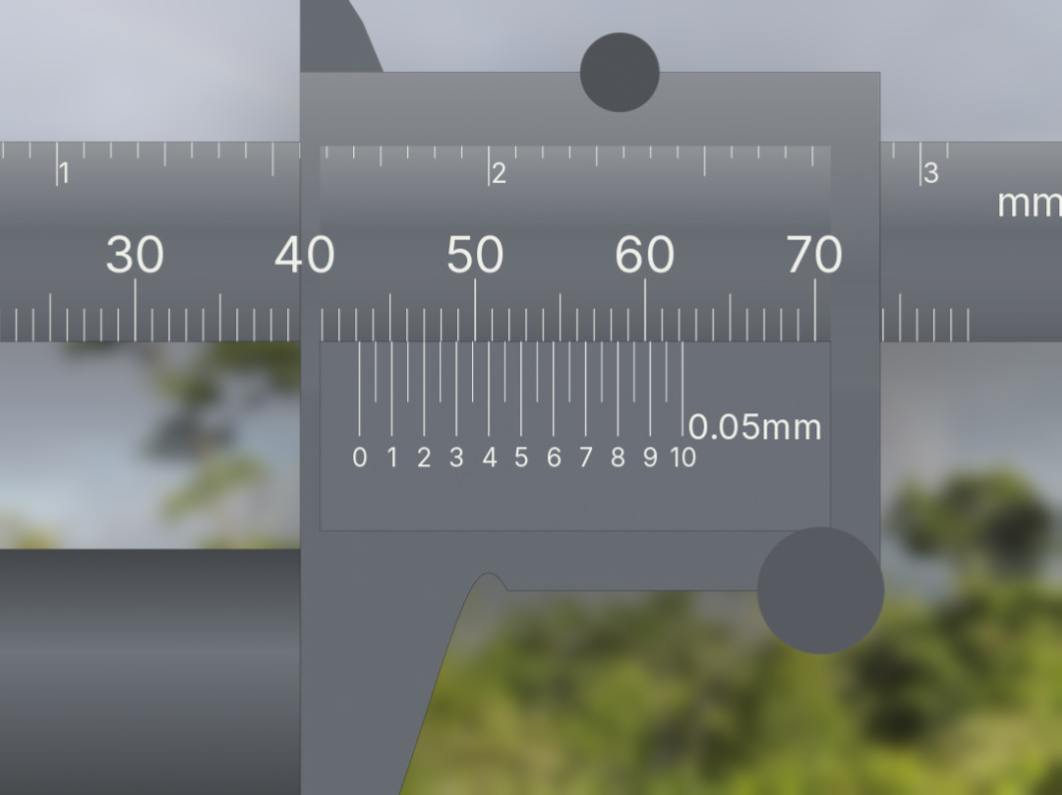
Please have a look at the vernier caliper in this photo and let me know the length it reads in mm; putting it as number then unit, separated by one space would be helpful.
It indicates 43.2 mm
